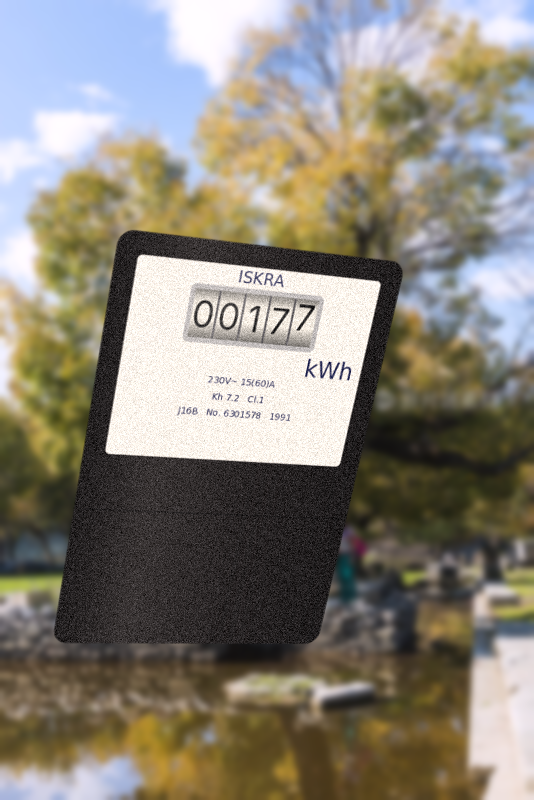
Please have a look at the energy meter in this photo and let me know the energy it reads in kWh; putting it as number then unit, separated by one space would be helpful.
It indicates 177 kWh
